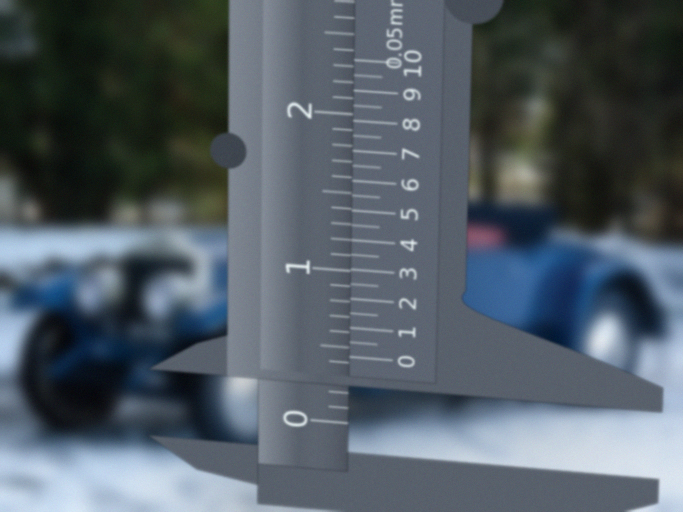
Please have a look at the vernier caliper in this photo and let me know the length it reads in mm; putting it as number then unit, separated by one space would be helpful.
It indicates 4.4 mm
